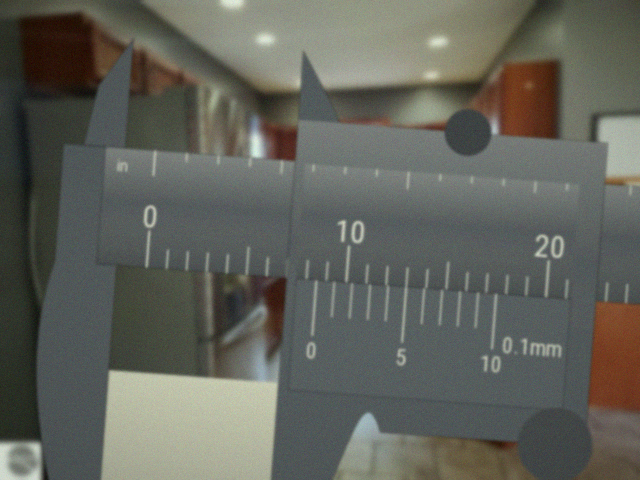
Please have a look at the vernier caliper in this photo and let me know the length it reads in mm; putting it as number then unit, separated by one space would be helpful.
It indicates 8.5 mm
